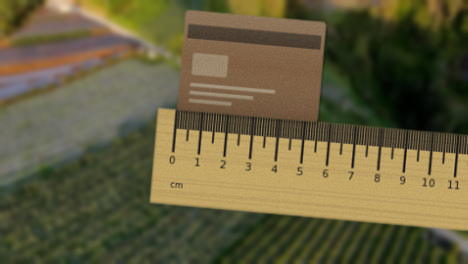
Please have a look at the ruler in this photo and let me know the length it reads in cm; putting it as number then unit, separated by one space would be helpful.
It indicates 5.5 cm
